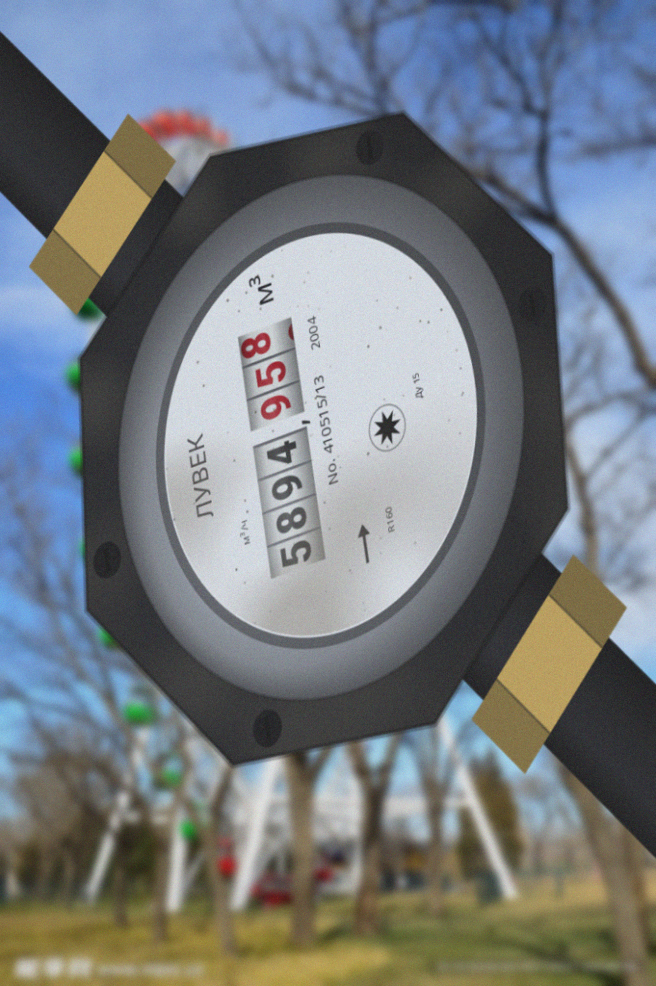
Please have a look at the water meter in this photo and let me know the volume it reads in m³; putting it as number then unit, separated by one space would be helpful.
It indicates 5894.958 m³
